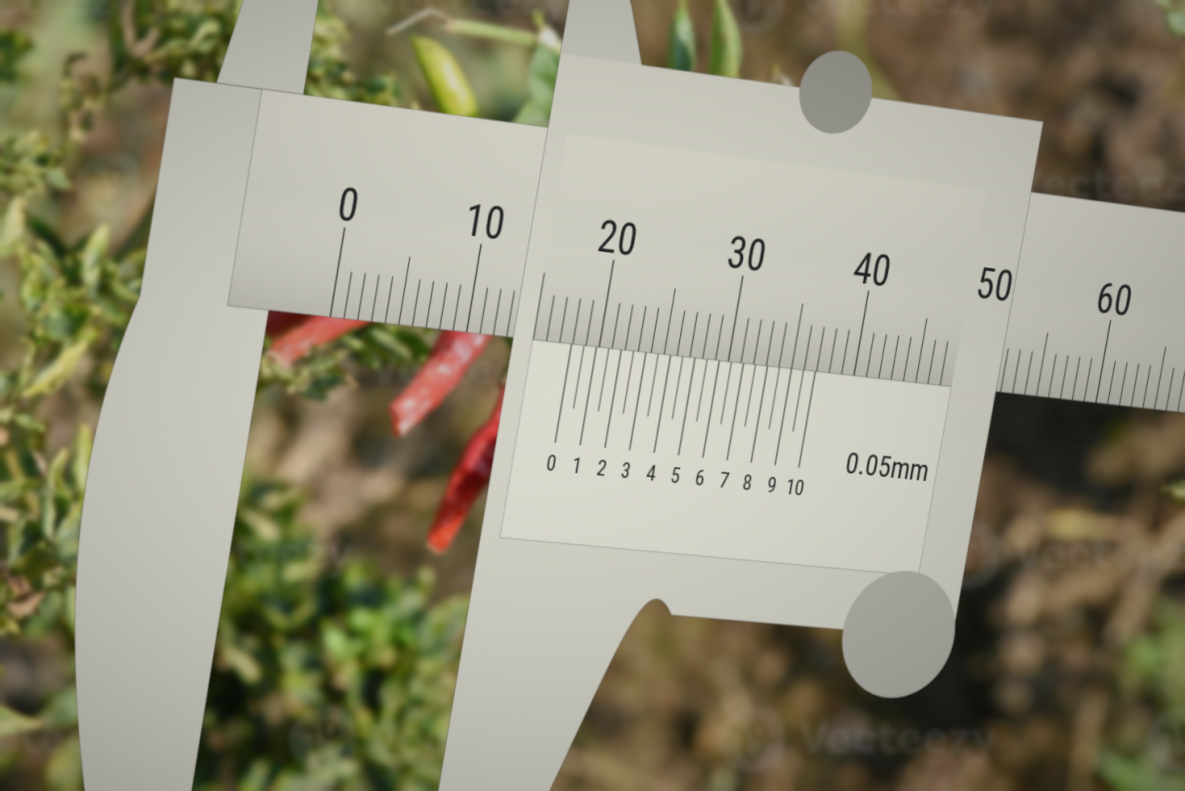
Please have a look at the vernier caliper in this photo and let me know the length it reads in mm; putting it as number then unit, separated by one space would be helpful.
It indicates 17.9 mm
